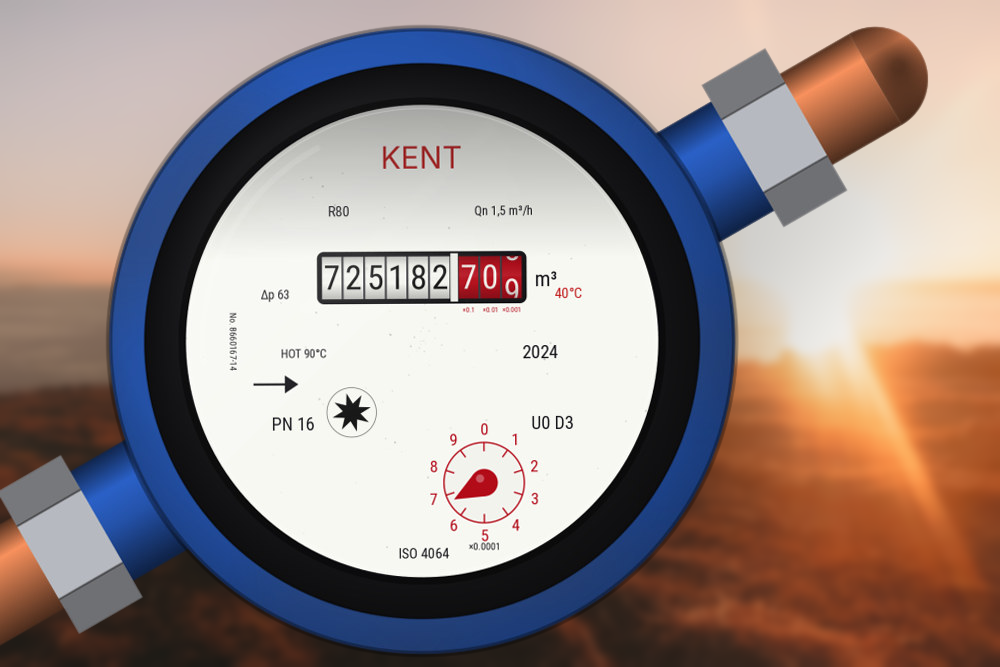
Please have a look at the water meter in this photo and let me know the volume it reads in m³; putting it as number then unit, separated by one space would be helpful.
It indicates 725182.7086 m³
